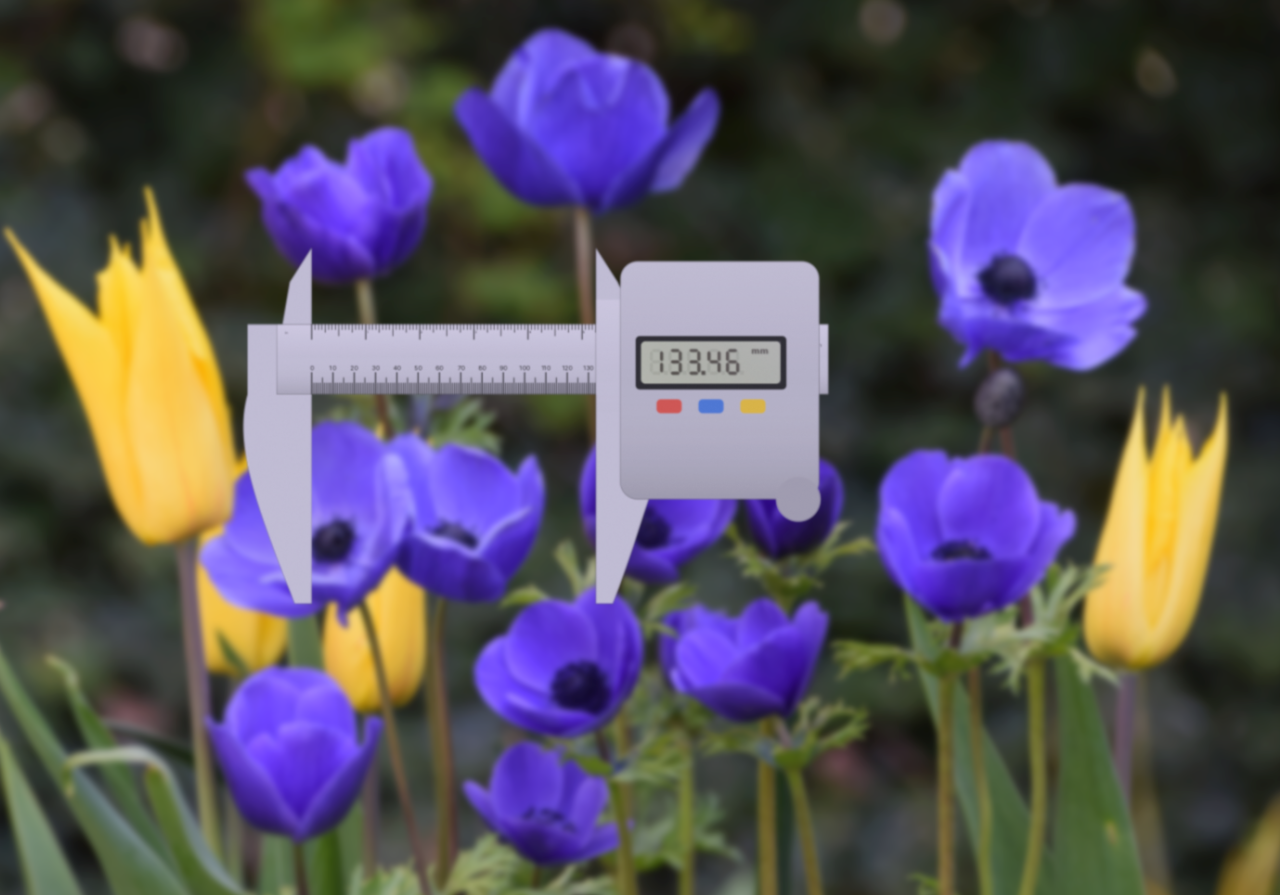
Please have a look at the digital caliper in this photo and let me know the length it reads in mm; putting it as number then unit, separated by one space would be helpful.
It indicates 133.46 mm
